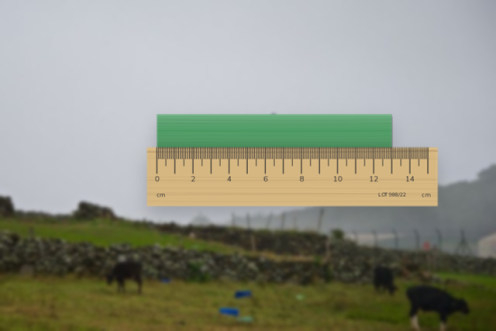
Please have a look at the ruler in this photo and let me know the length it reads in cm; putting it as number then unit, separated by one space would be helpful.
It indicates 13 cm
